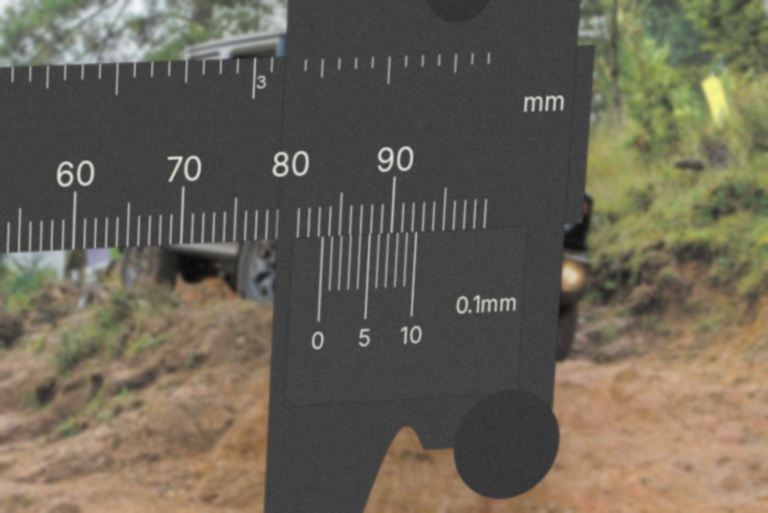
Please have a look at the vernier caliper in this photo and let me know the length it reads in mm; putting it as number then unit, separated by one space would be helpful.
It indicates 83.4 mm
